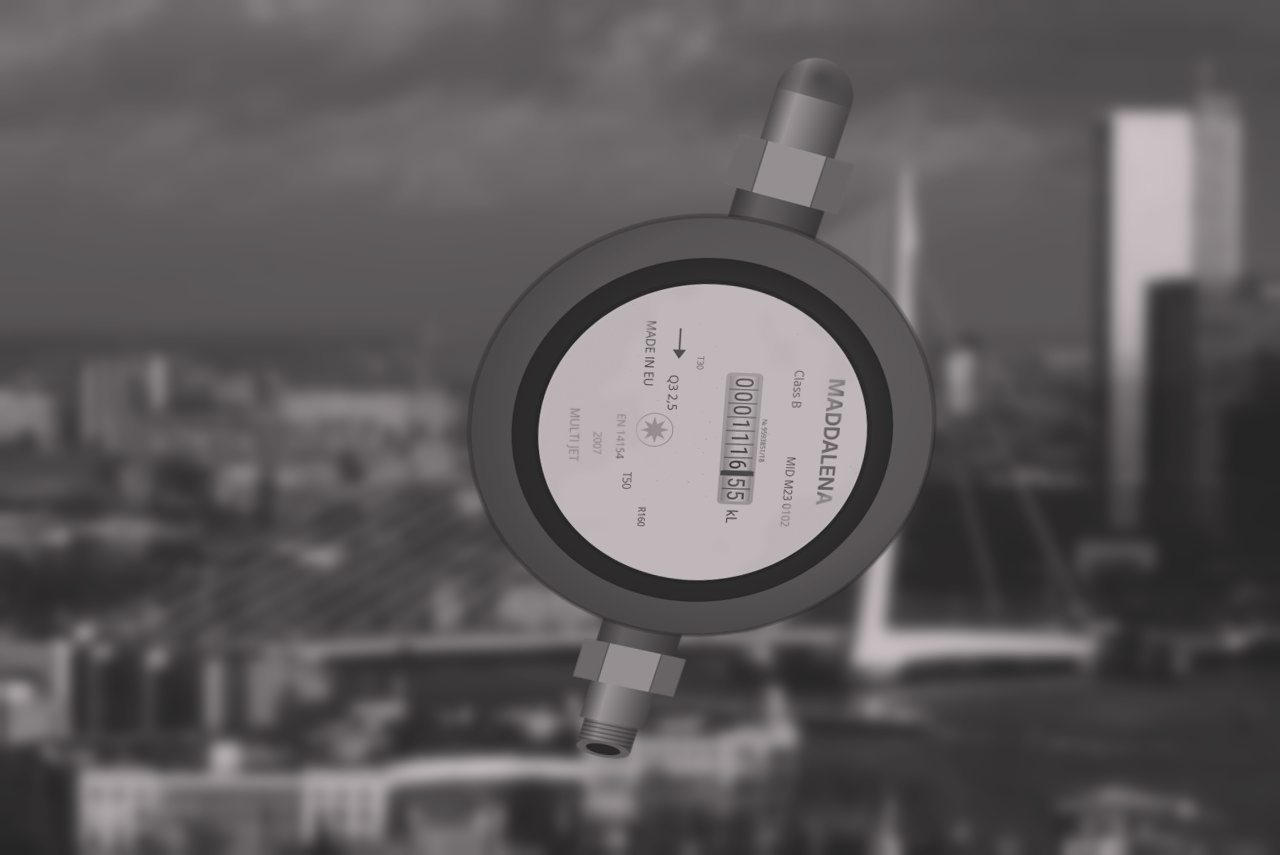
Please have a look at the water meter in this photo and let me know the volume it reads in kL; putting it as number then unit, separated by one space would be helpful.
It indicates 1116.55 kL
